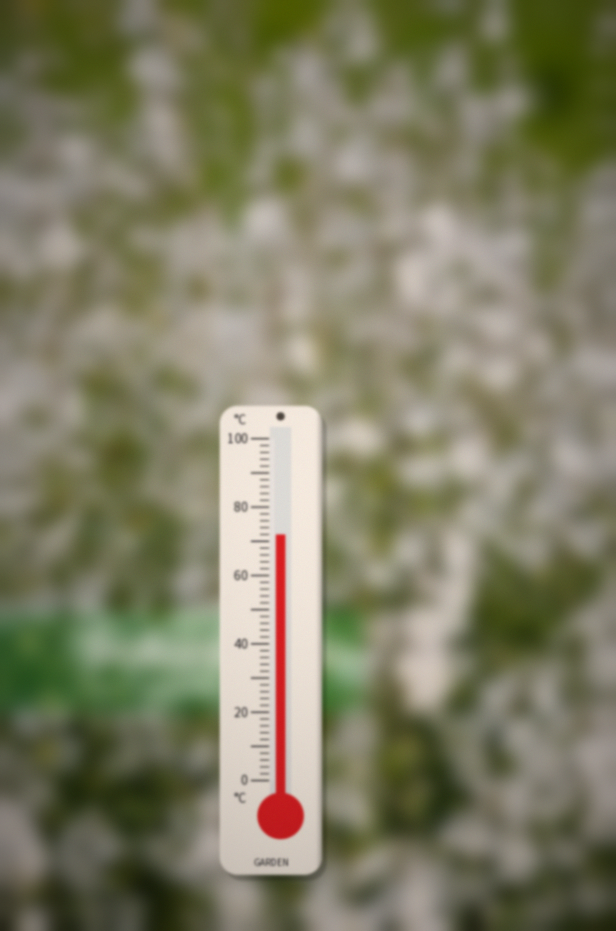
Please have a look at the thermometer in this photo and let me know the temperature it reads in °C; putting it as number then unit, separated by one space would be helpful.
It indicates 72 °C
